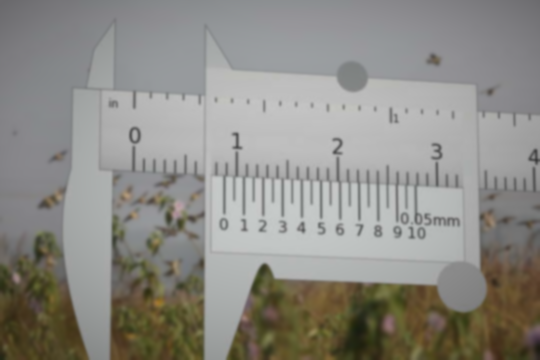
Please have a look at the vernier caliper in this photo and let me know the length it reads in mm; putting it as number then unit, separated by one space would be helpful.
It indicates 8.8 mm
